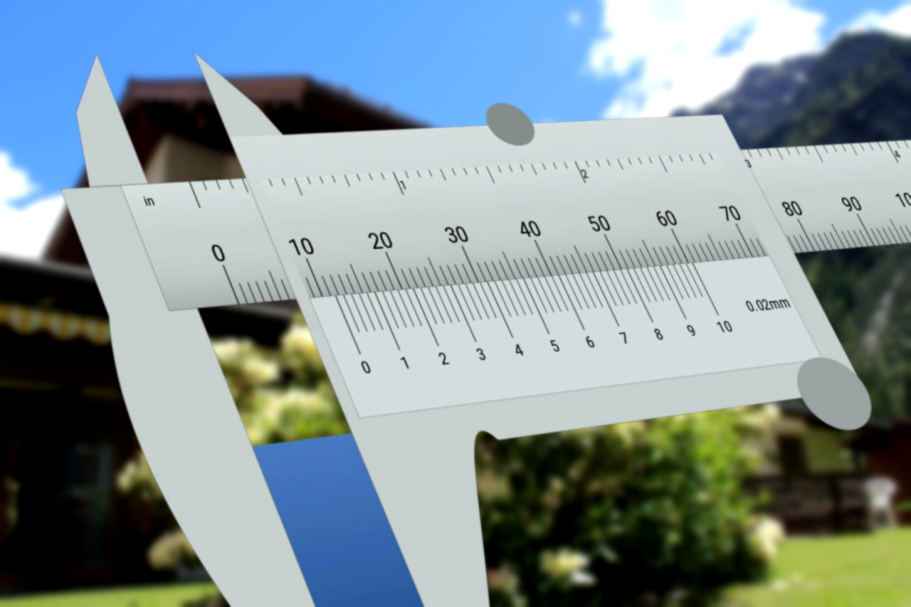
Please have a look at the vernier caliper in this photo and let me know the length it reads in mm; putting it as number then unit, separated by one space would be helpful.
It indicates 11.6 mm
